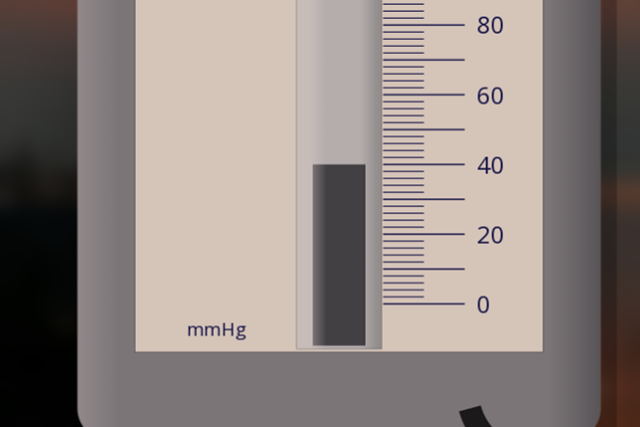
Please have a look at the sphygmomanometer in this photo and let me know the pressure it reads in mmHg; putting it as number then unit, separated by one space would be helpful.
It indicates 40 mmHg
